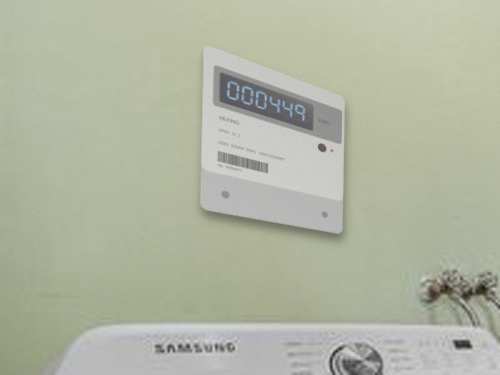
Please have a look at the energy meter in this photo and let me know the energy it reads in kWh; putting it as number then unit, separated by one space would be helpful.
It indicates 449 kWh
